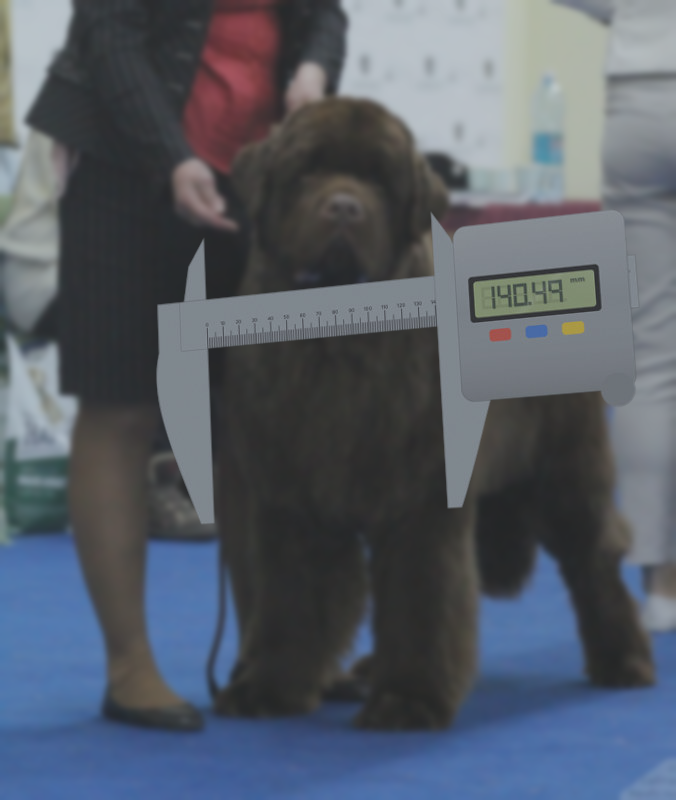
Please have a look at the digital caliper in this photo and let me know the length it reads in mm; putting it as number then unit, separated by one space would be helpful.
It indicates 140.49 mm
